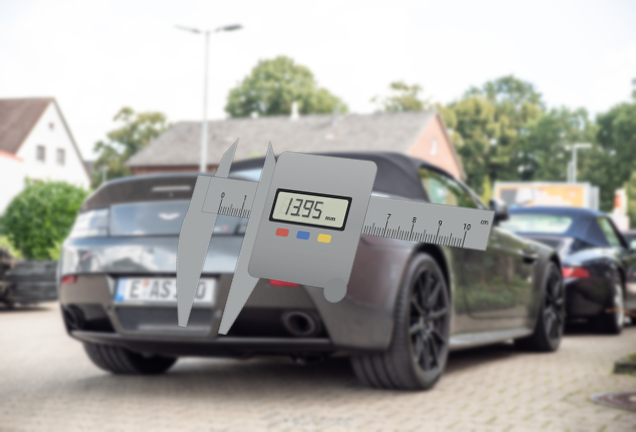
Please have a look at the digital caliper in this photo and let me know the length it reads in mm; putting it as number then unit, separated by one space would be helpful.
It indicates 13.95 mm
